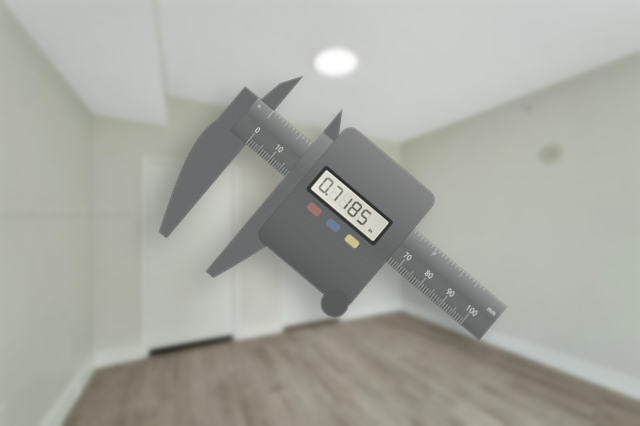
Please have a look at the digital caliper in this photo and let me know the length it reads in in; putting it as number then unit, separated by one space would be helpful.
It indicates 0.7185 in
